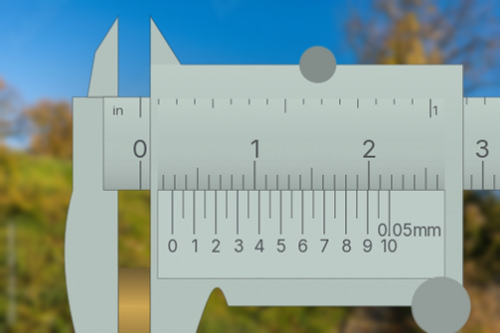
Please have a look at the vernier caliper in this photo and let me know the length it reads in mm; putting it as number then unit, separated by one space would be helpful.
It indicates 2.8 mm
